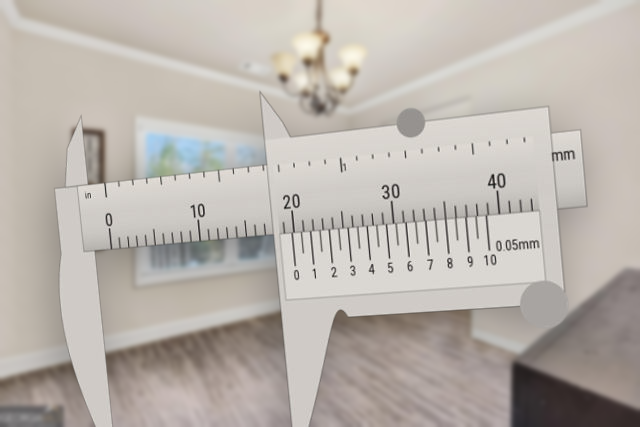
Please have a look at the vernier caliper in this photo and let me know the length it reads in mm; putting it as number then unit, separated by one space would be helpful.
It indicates 19.8 mm
